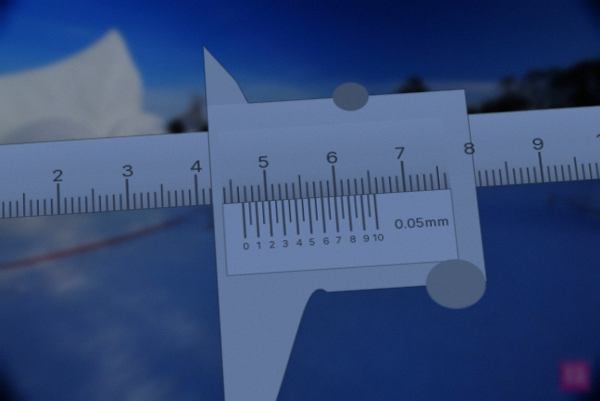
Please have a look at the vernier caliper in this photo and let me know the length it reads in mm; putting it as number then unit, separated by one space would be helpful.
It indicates 46.6 mm
